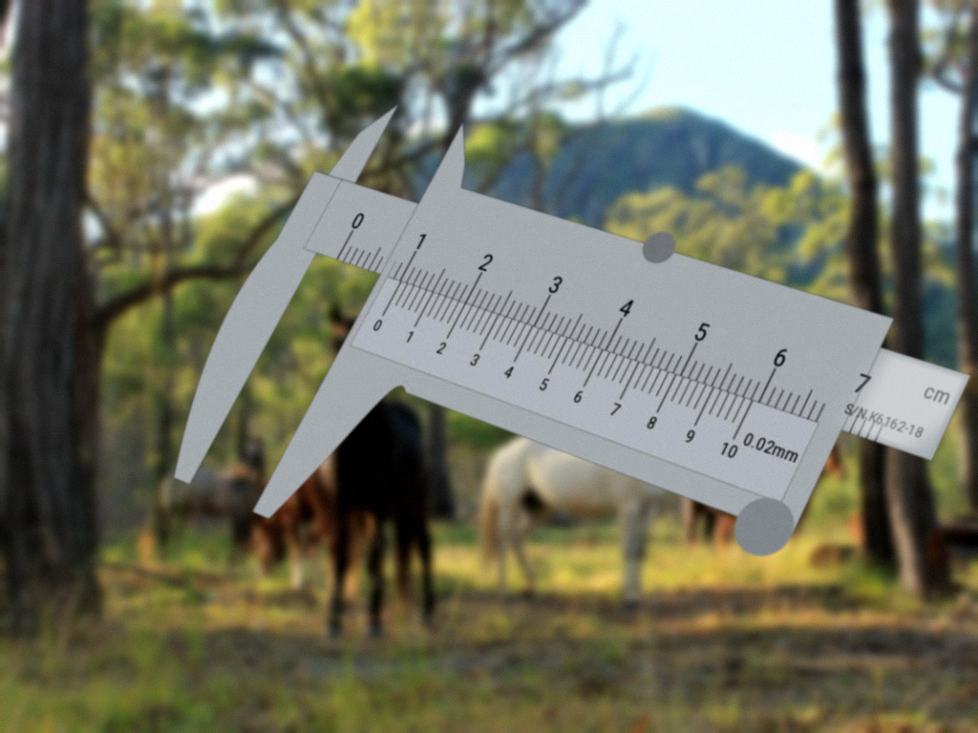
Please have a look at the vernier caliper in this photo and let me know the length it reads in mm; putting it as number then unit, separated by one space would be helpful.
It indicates 10.2 mm
